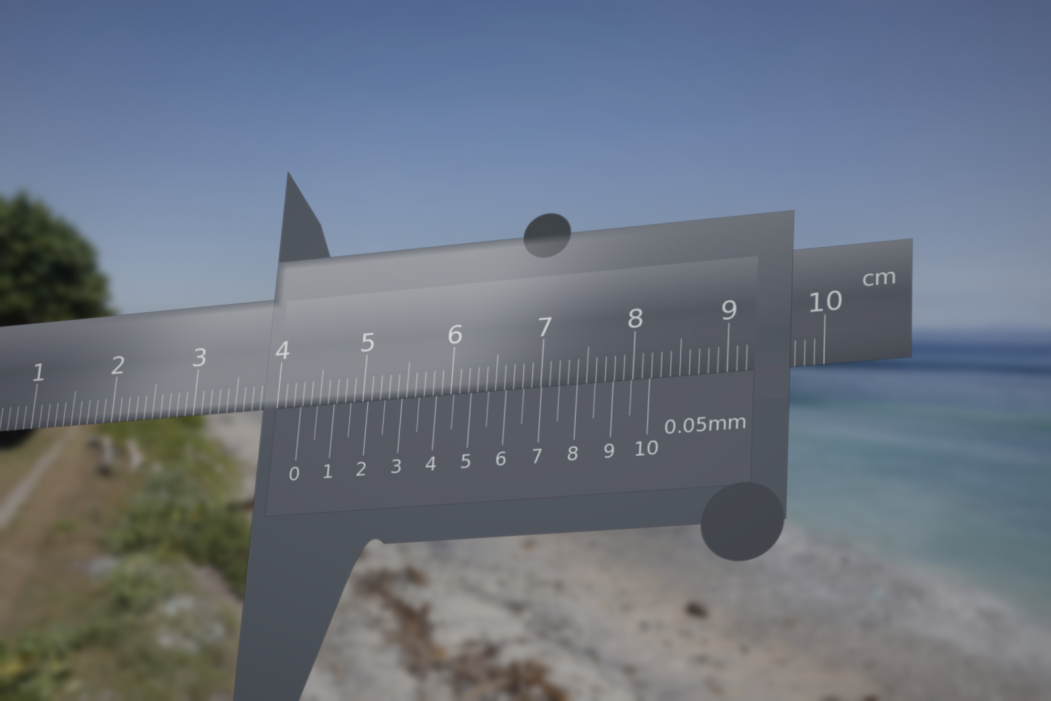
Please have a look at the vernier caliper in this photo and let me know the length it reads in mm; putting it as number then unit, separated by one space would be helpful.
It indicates 42.8 mm
